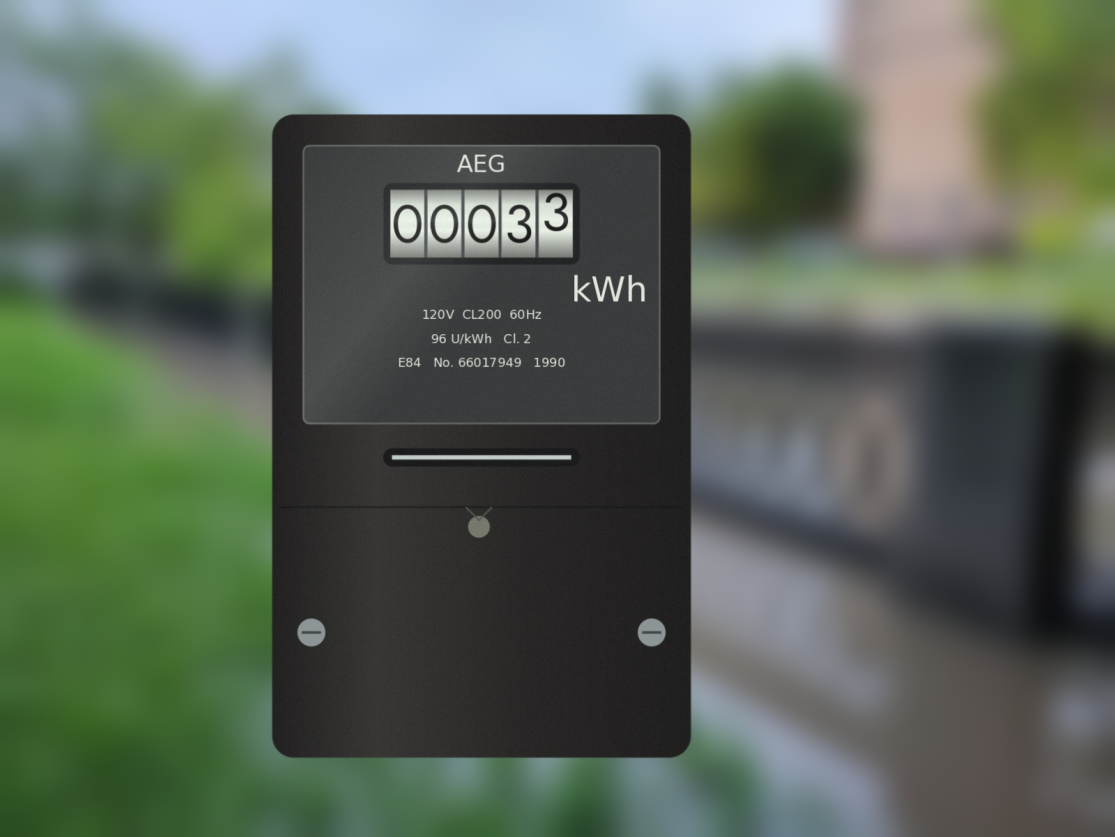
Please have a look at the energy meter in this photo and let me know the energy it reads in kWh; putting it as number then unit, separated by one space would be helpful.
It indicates 33 kWh
